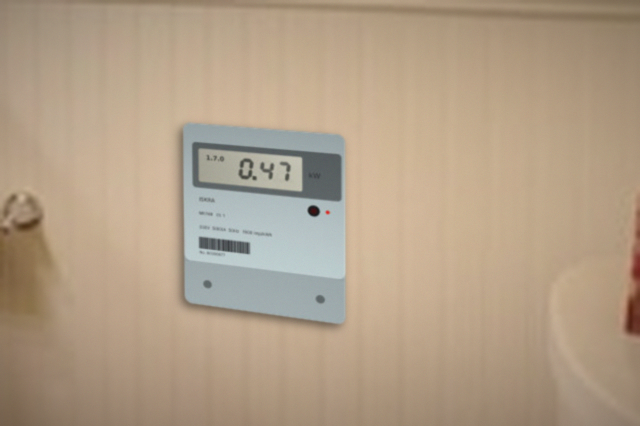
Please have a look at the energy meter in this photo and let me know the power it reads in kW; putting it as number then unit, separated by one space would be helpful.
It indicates 0.47 kW
